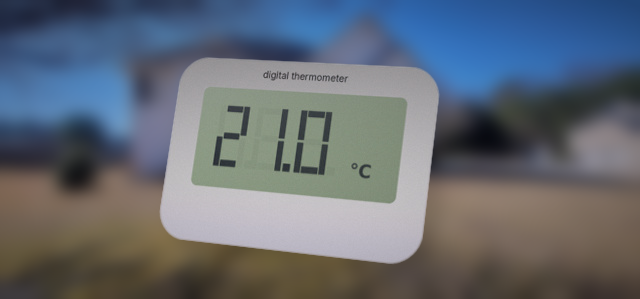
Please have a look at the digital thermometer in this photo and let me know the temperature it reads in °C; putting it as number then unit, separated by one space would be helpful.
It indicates 21.0 °C
